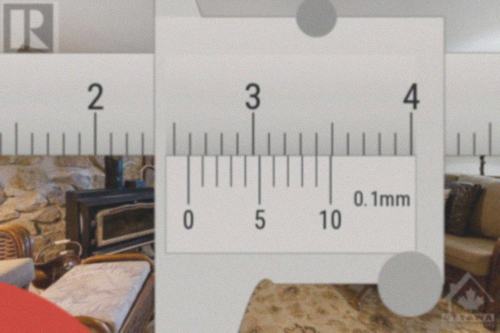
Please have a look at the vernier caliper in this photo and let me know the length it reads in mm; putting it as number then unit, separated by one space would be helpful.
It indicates 25.9 mm
